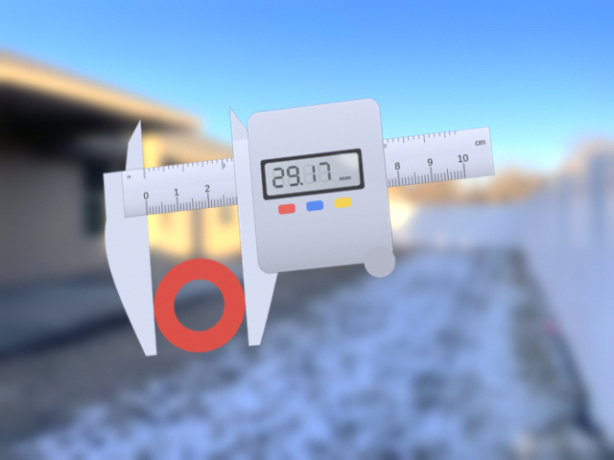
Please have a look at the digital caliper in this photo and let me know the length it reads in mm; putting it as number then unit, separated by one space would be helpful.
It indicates 29.17 mm
